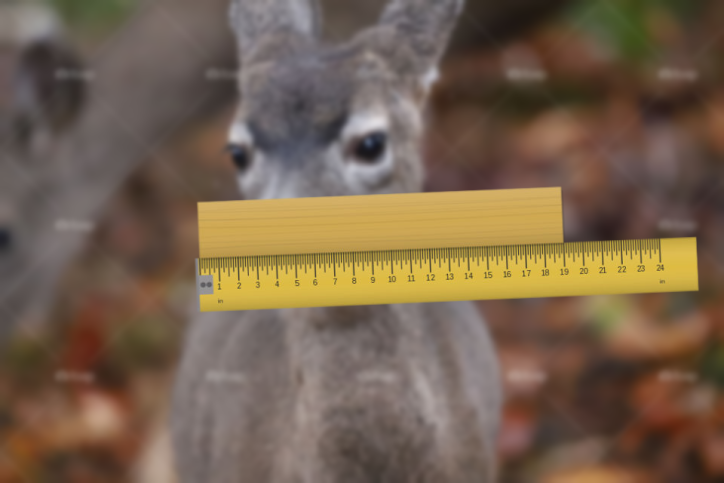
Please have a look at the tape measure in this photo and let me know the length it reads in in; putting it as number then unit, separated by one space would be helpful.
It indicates 19 in
